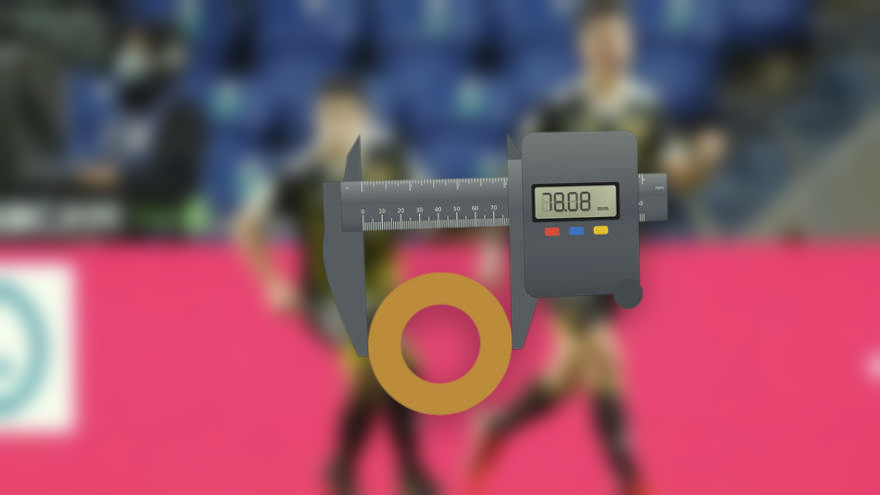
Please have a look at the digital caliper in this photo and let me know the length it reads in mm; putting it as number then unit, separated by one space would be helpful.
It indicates 78.08 mm
